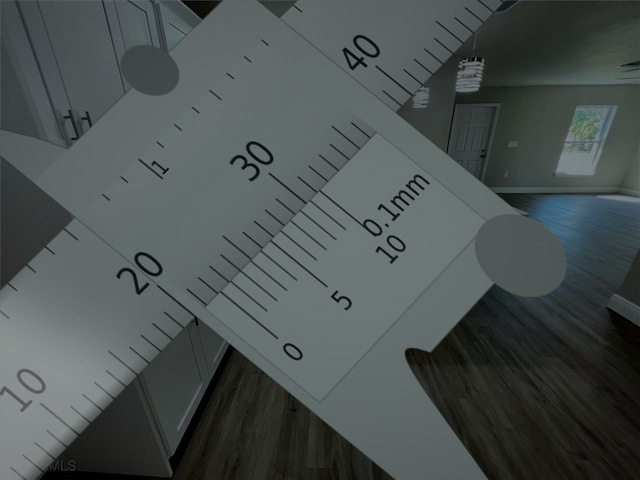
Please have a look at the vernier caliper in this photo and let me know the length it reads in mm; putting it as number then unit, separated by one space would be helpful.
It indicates 22.2 mm
